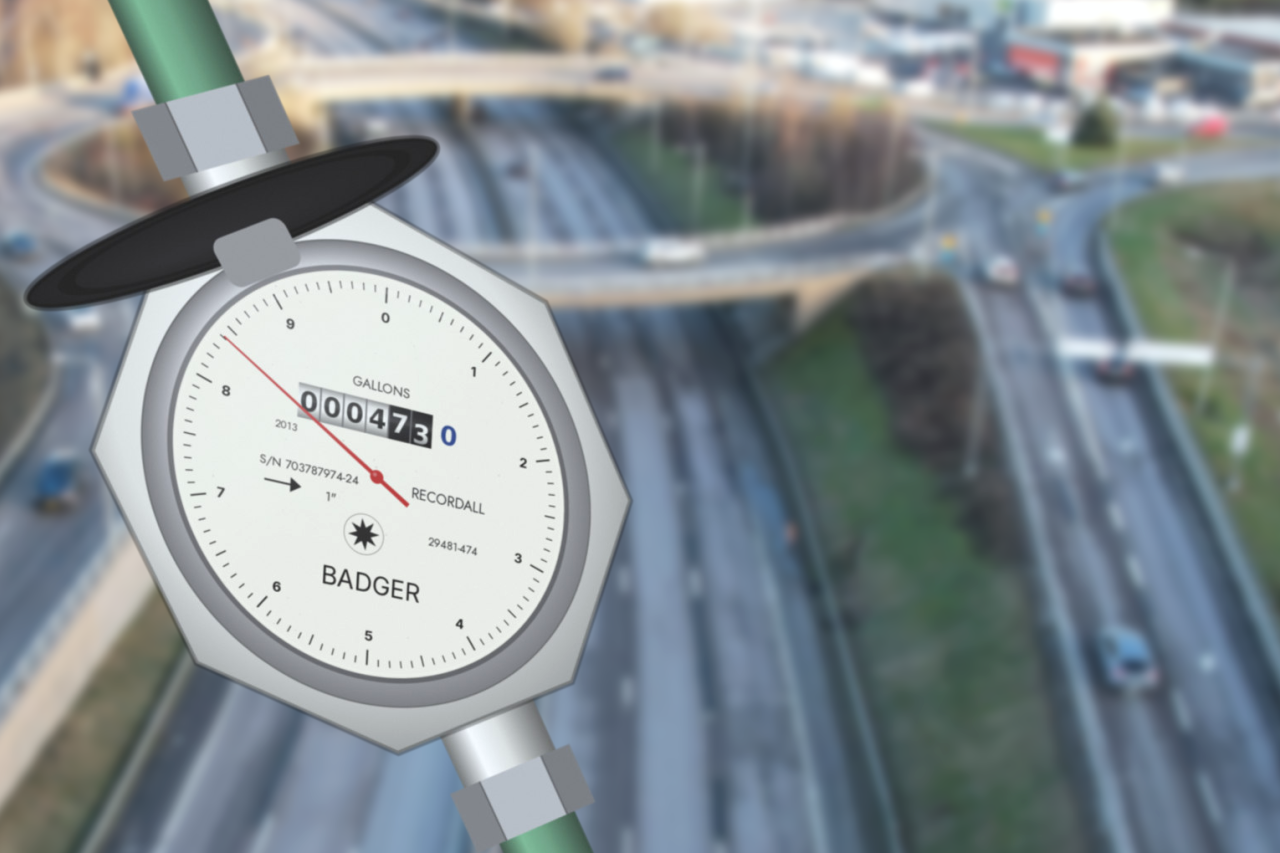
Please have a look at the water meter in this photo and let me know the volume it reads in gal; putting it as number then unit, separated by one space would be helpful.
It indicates 4728.4 gal
